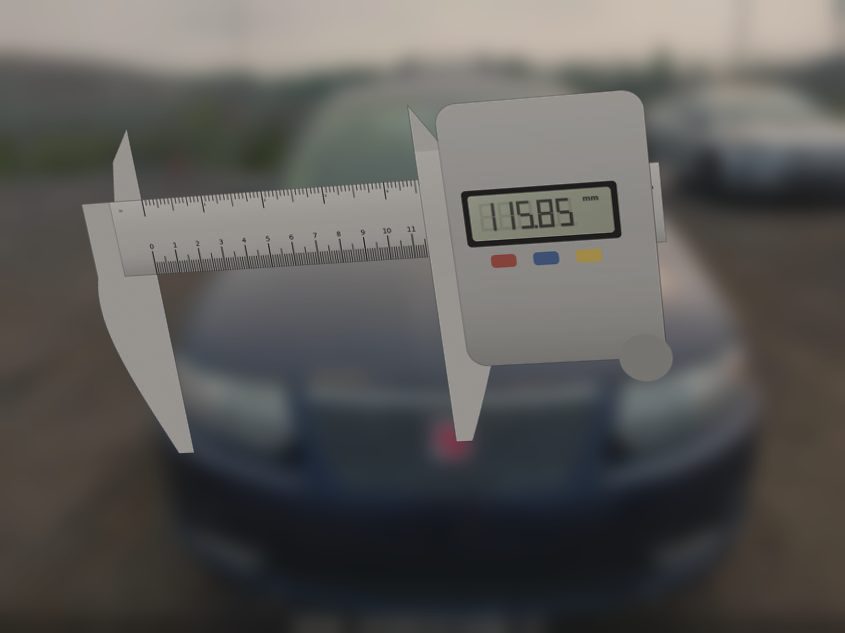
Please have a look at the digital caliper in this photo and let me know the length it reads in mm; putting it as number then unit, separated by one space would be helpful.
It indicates 115.85 mm
